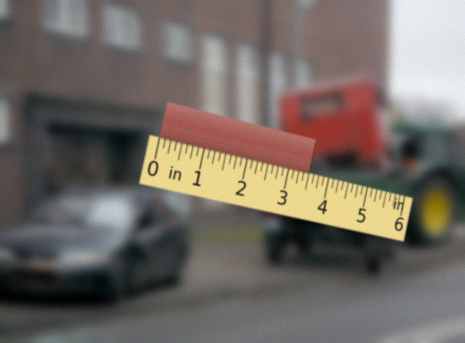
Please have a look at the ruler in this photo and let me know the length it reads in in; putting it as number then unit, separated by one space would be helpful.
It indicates 3.5 in
